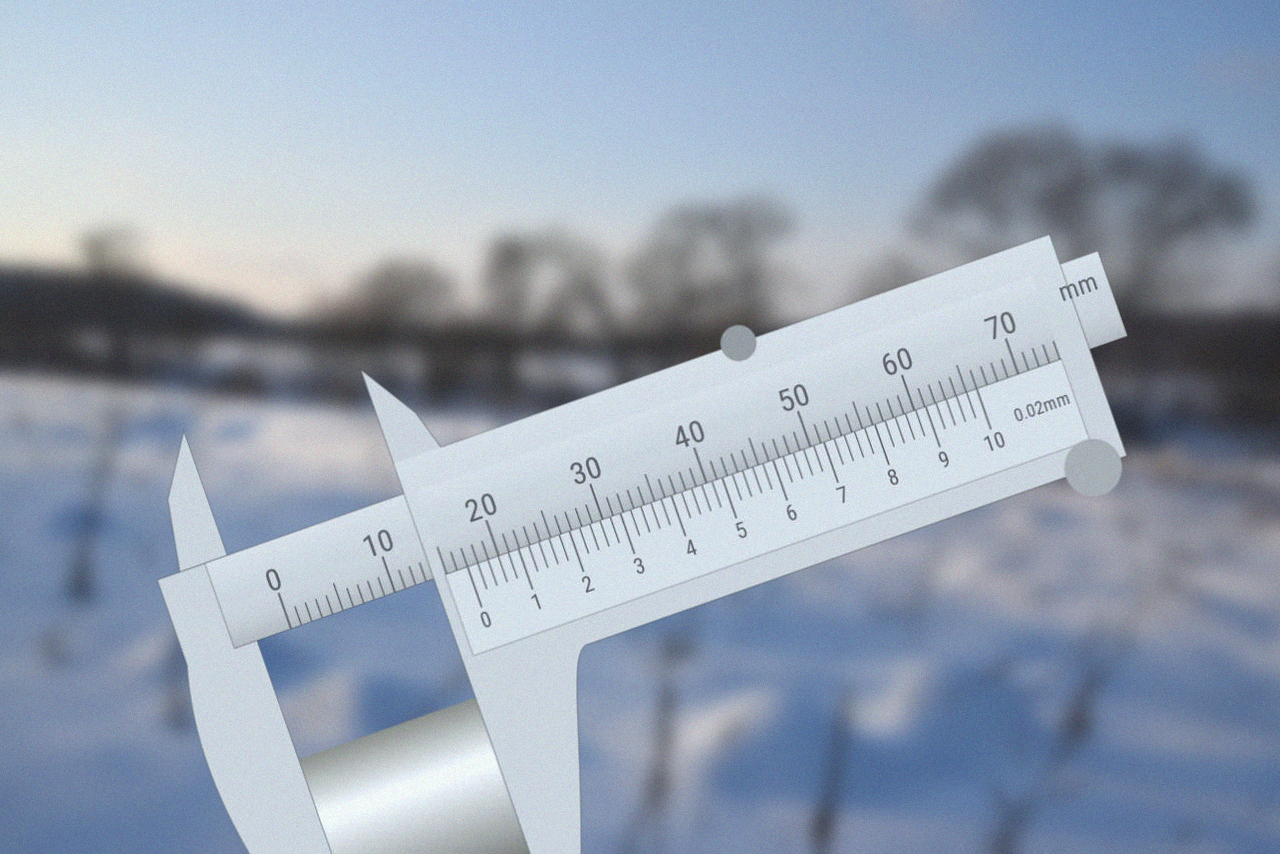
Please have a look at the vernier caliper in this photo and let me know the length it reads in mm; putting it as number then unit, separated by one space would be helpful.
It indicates 17.0 mm
